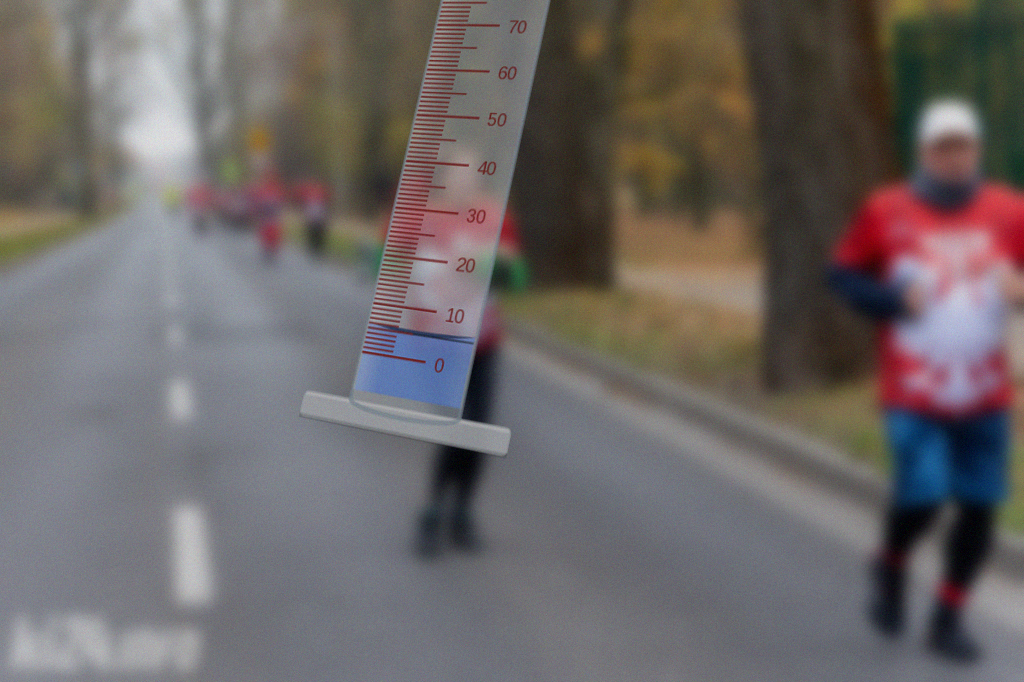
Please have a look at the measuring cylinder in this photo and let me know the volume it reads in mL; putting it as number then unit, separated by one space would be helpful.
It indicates 5 mL
